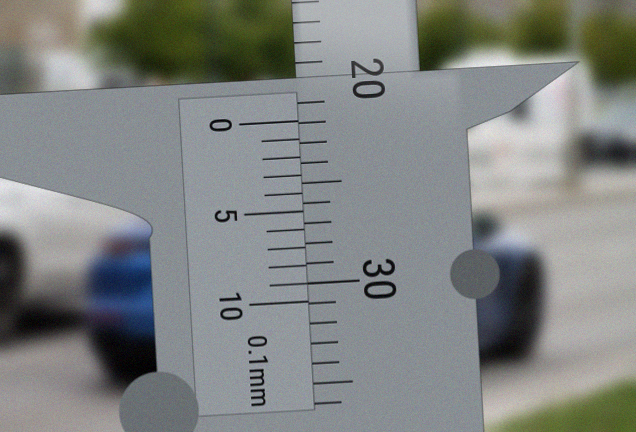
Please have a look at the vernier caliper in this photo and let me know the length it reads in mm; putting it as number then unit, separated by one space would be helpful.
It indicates 21.9 mm
